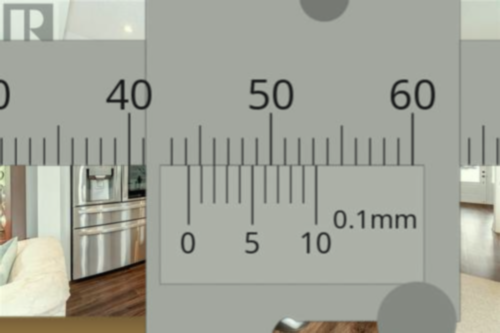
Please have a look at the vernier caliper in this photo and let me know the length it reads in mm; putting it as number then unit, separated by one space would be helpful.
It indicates 44.2 mm
